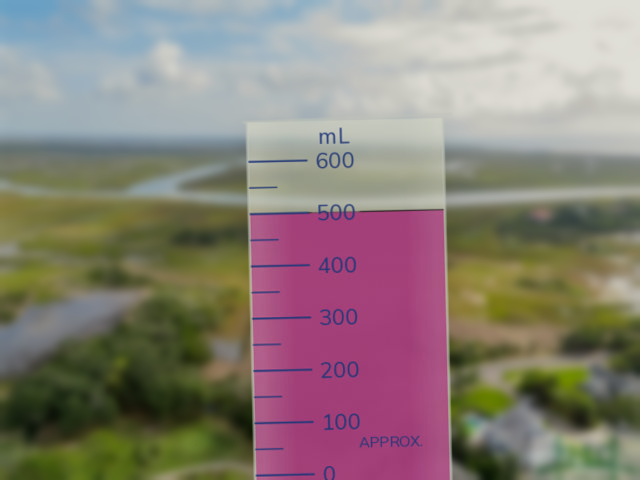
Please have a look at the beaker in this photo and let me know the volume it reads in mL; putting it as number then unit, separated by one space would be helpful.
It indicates 500 mL
